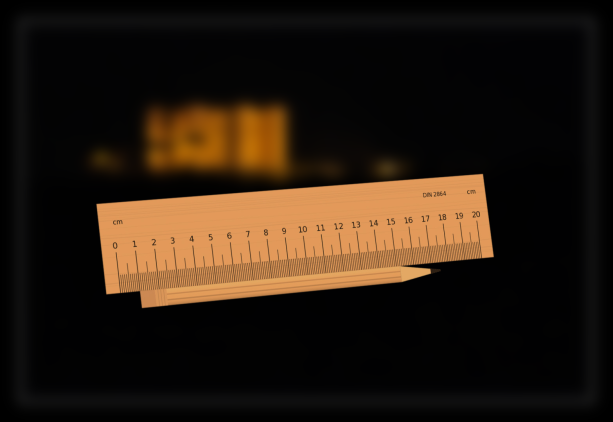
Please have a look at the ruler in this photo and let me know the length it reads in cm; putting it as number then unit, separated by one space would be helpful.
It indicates 16.5 cm
